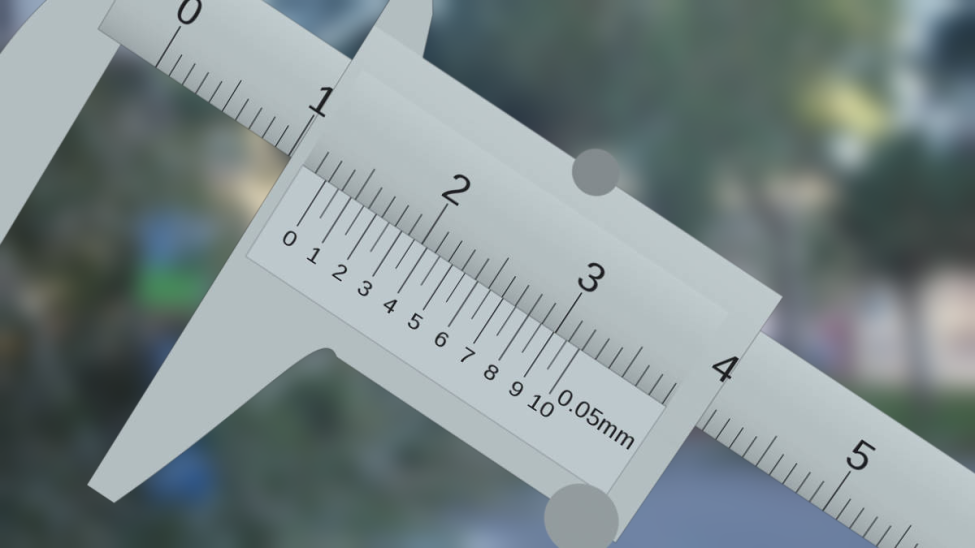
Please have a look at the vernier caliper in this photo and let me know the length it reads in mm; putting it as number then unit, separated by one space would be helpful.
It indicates 12.8 mm
